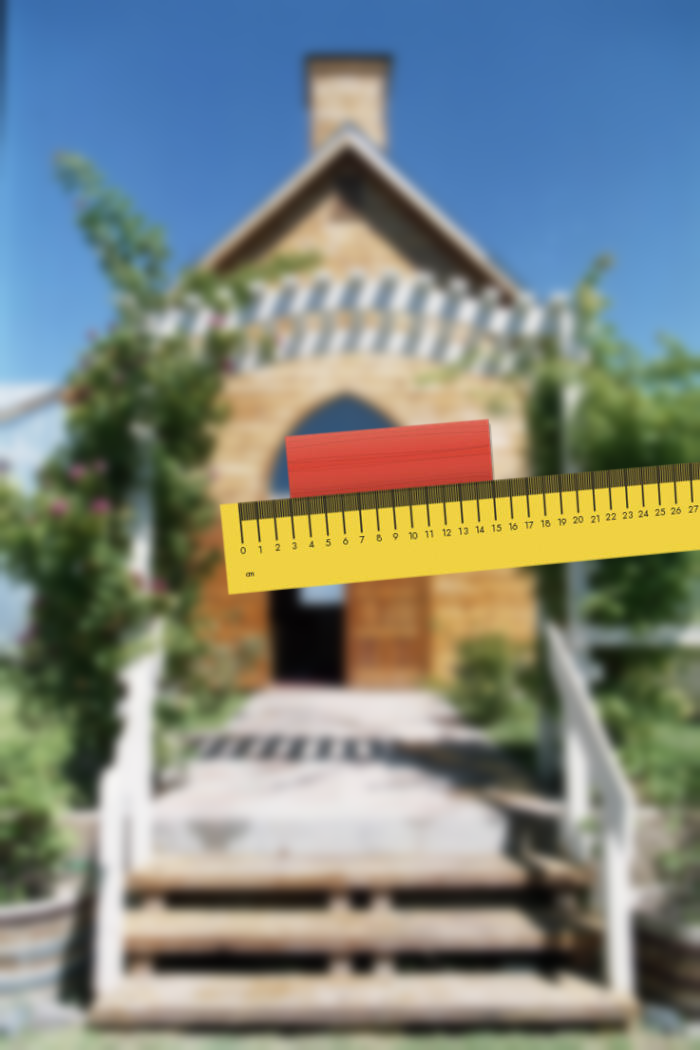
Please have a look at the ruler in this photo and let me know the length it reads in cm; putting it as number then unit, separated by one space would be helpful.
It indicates 12 cm
